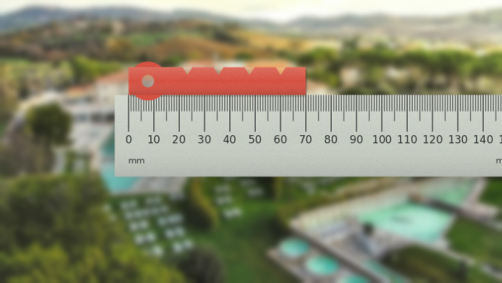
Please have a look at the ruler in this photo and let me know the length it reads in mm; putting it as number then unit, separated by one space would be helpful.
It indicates 70 mm
